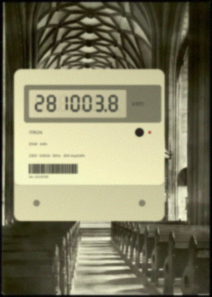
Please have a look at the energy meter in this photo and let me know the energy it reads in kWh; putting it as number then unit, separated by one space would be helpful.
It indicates 281003.8 kWh
